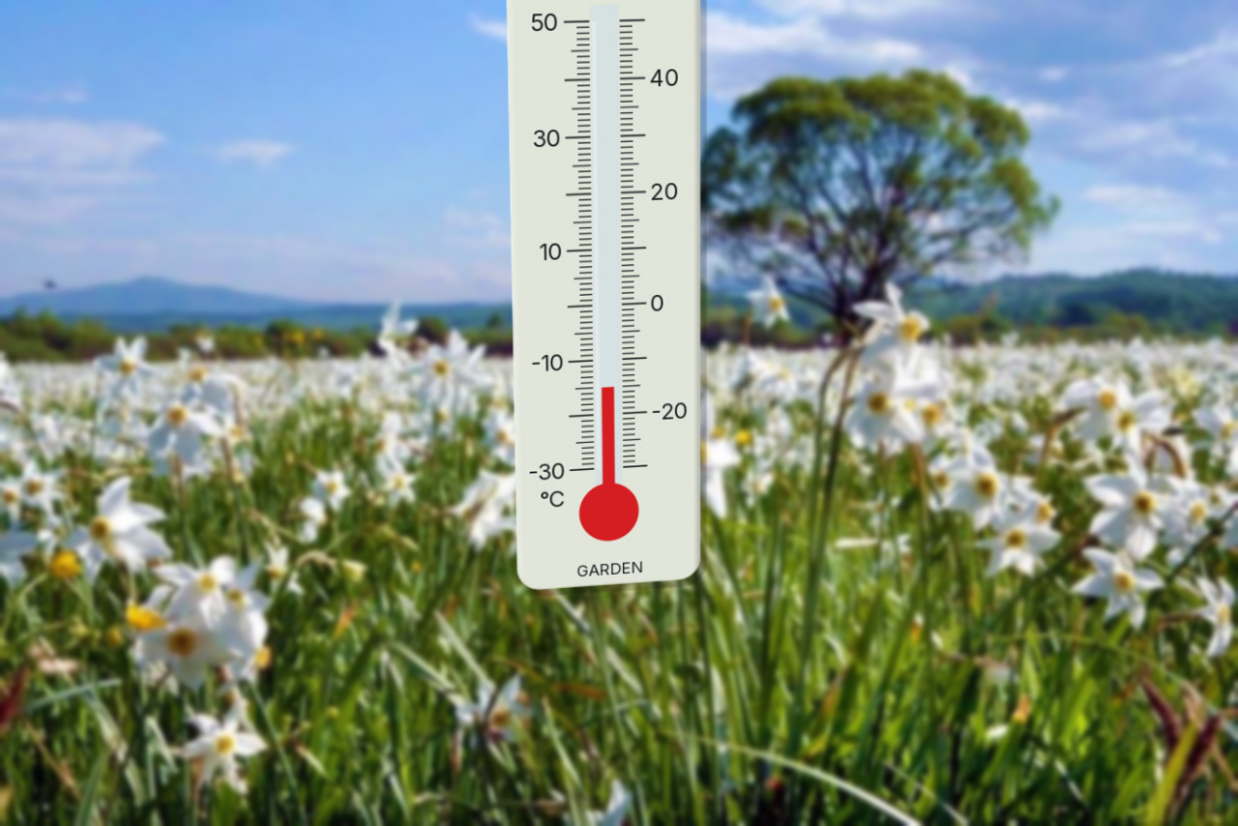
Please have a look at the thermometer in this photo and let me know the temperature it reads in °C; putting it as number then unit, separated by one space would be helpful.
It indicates -15 °C
